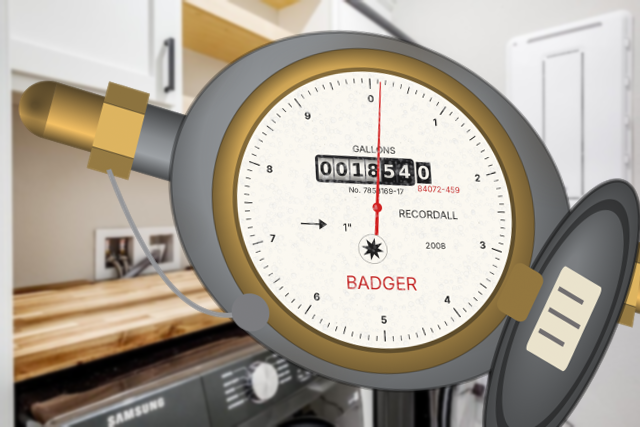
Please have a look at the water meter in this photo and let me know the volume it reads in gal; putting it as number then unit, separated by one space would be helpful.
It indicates 18540.1 gal
